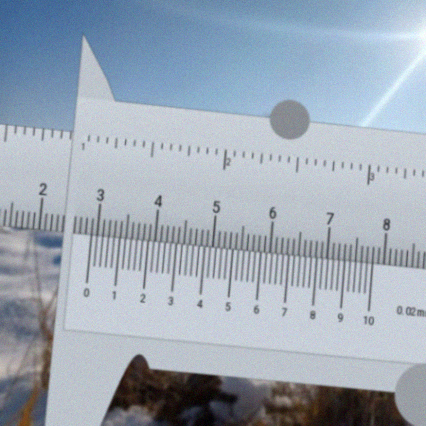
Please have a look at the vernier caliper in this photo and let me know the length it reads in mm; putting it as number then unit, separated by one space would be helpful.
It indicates 29.0 mm
